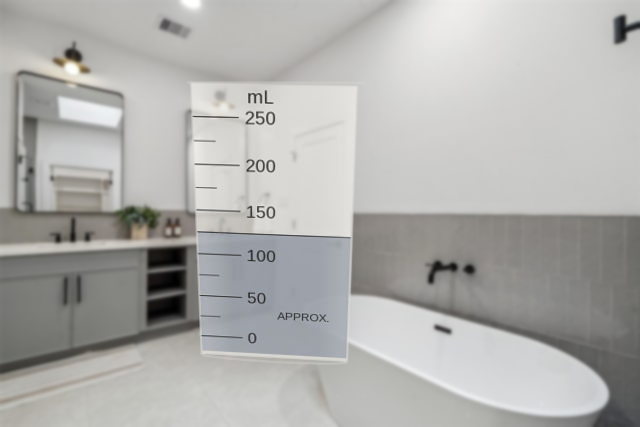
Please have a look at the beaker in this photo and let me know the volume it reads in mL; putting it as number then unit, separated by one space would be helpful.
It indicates 125 mL
